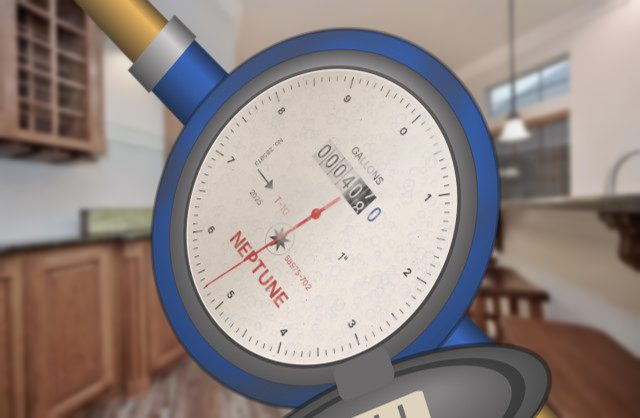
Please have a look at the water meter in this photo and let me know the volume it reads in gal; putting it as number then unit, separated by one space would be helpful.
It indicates 4075.3 gal
